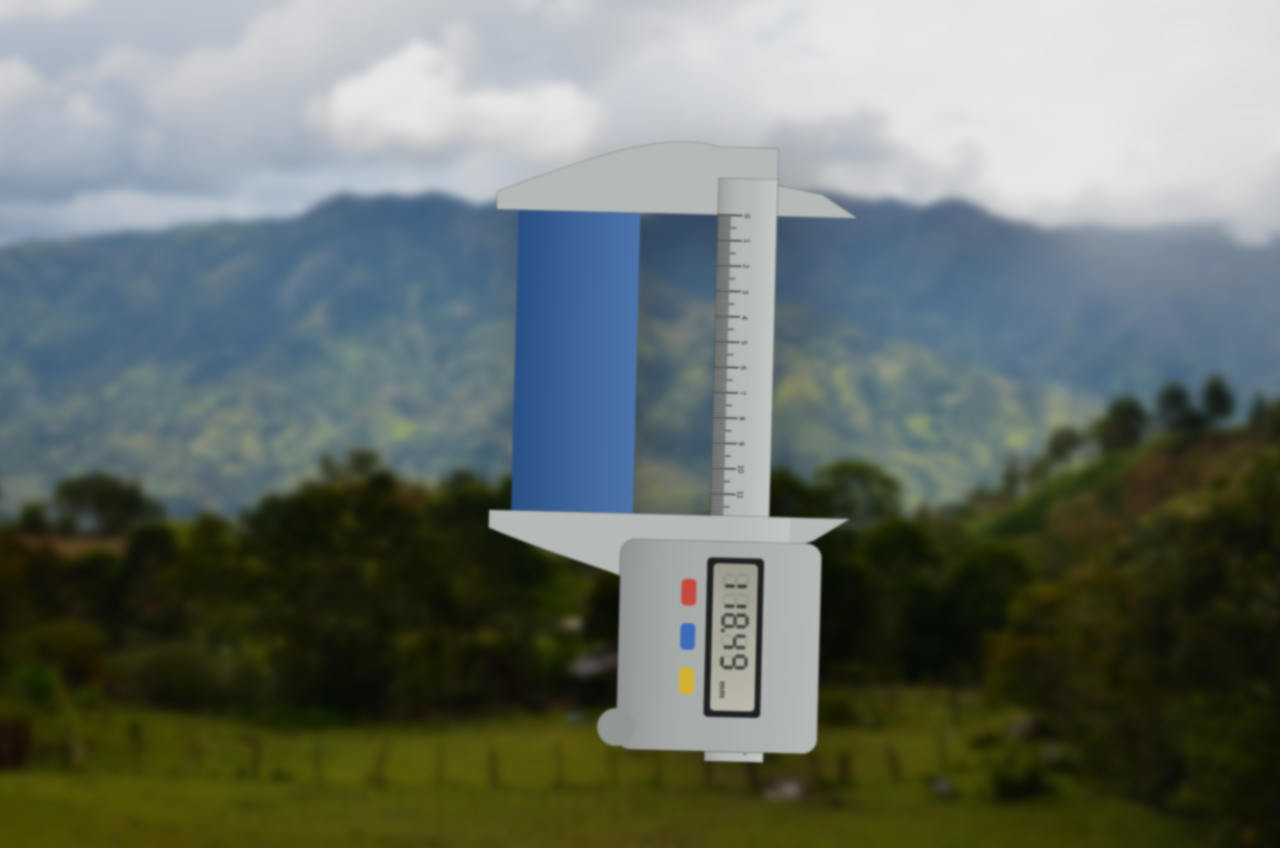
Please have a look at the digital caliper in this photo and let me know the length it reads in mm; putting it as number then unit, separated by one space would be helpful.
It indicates 118.49 mm
